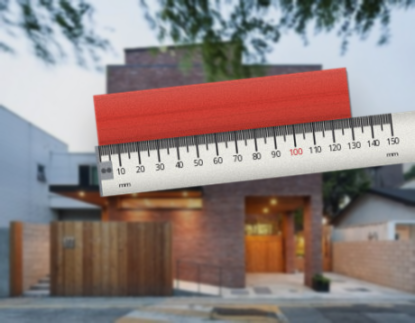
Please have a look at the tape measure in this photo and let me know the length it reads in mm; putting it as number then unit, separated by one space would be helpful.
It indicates 130 mm
